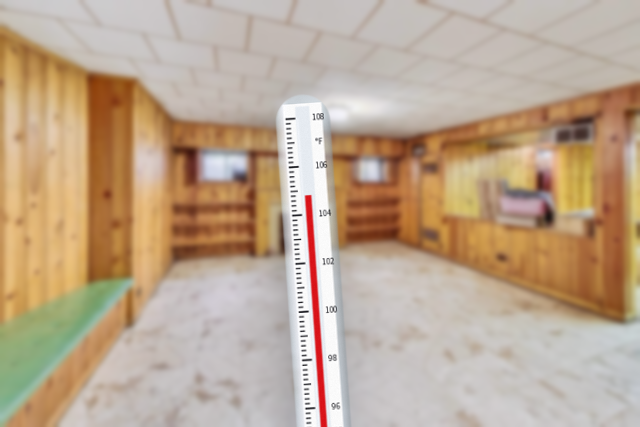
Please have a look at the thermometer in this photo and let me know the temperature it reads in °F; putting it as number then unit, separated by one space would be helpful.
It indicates 104.8 °F
